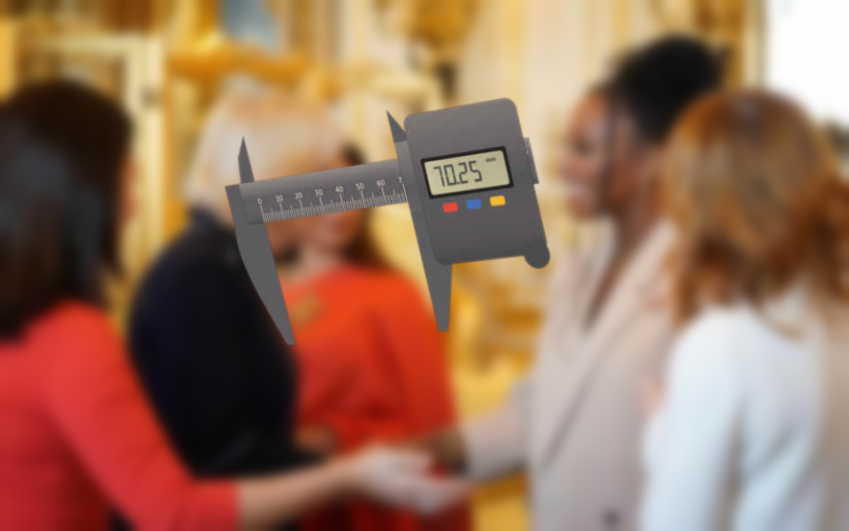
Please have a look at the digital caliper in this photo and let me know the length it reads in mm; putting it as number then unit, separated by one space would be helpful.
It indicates 70.25 mm
